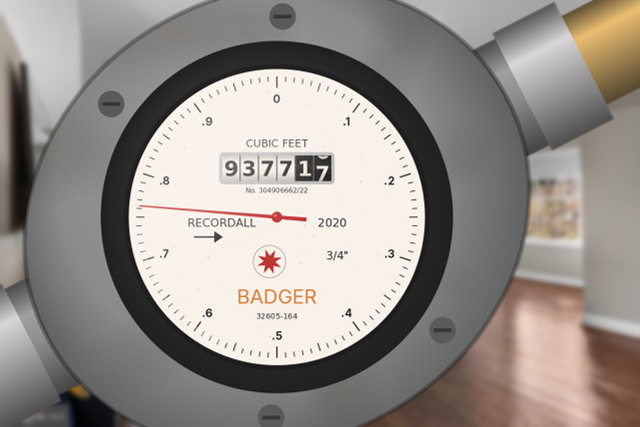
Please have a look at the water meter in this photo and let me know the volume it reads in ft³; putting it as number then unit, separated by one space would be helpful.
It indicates 937716.76 ft³
